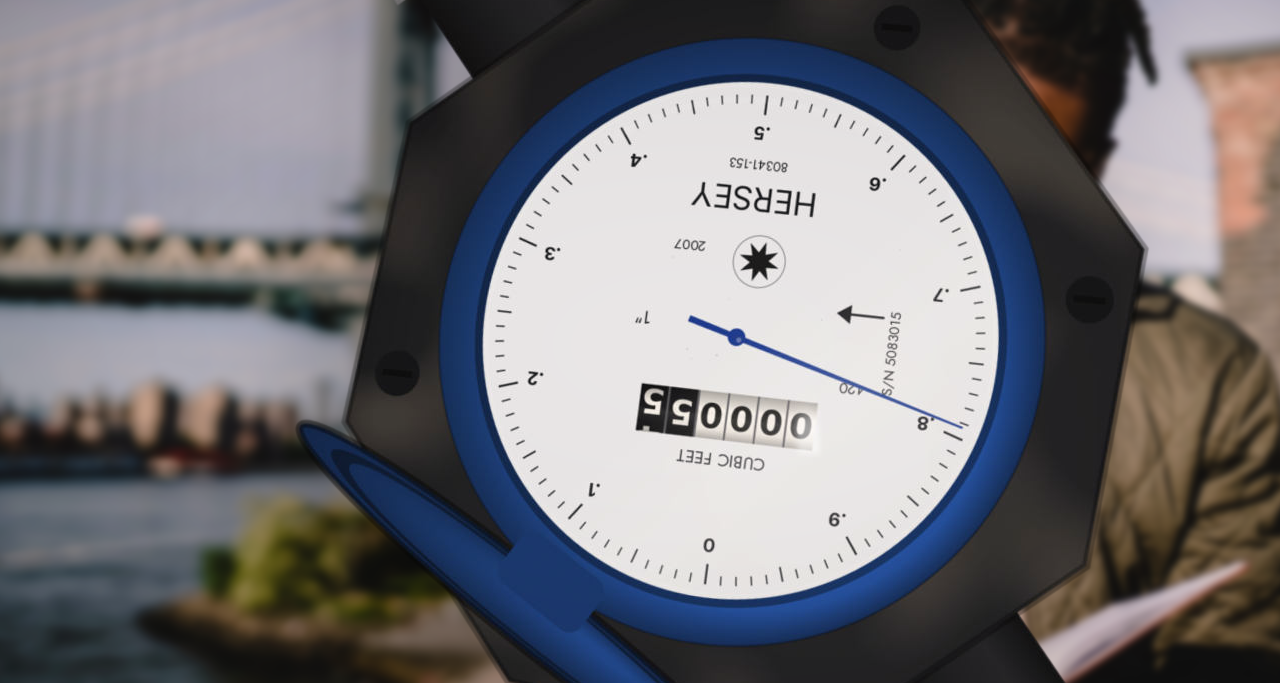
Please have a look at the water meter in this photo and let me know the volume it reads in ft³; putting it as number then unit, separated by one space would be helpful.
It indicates 54.79 ft³
